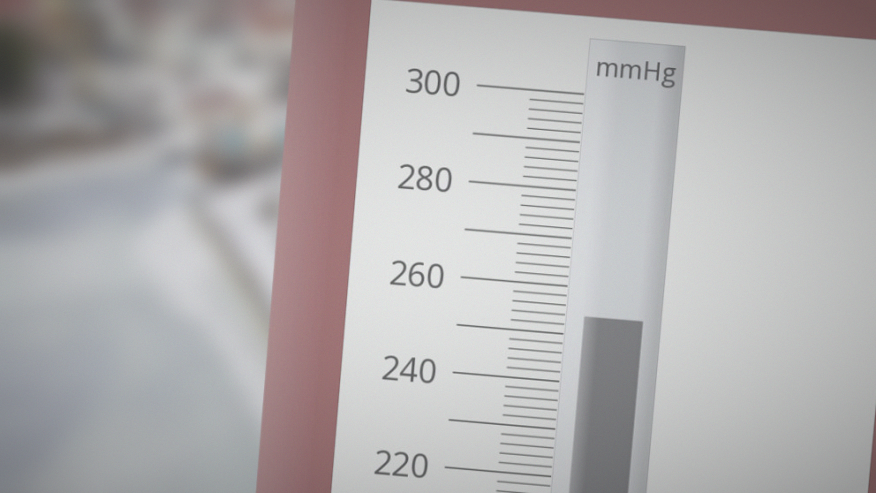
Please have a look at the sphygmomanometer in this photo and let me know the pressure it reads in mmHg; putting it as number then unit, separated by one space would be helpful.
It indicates 254 mmHg
